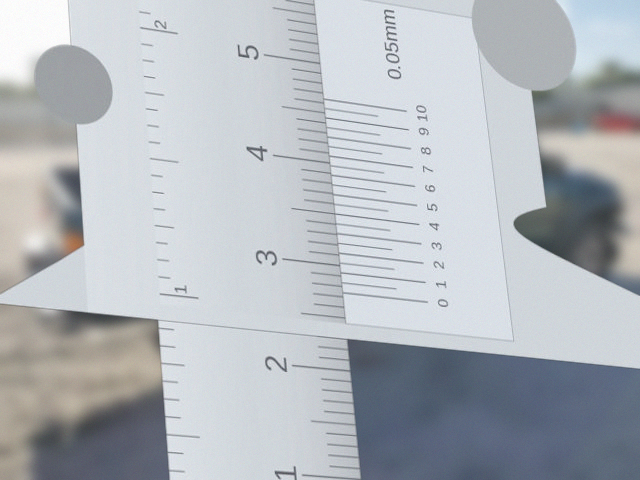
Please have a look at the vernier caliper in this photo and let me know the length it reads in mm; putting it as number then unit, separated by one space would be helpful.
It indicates 27.4 mm
